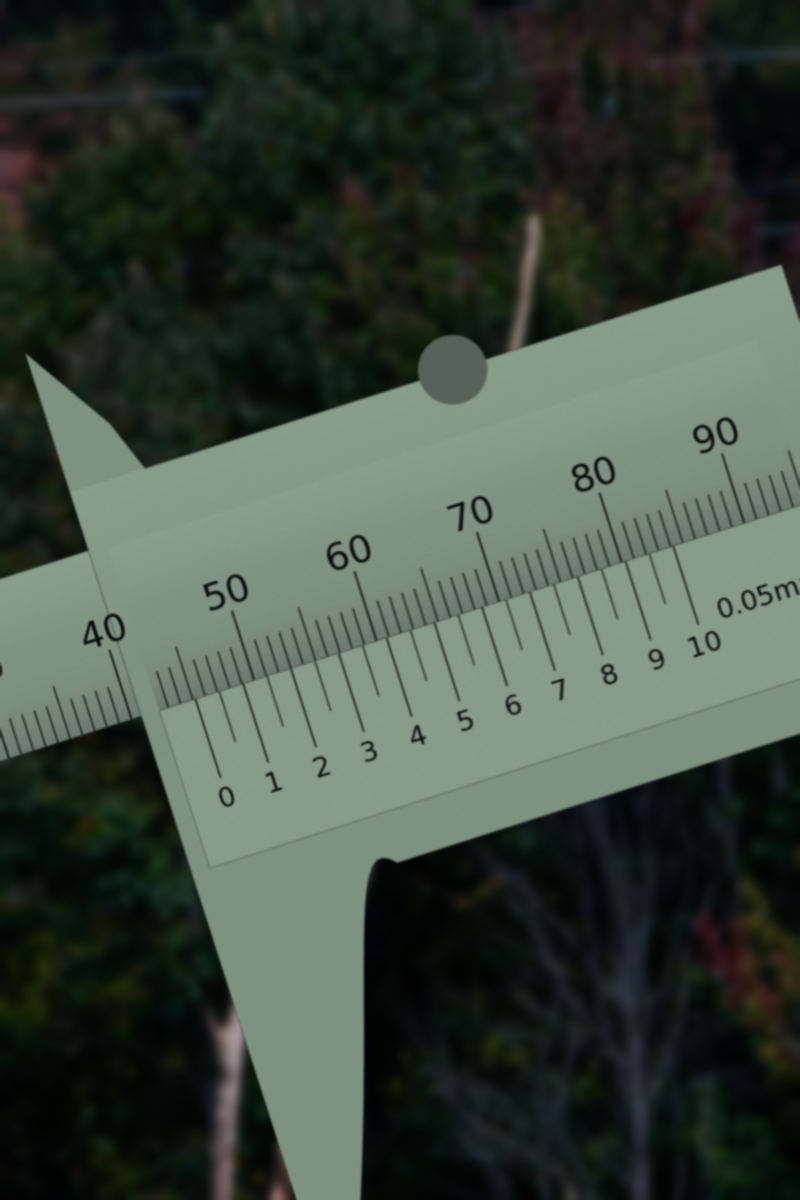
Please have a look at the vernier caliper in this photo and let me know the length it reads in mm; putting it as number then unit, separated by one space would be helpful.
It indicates 45.2 mm
